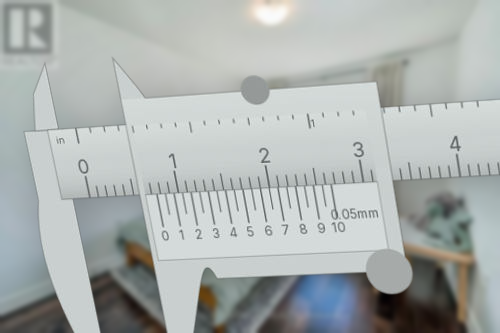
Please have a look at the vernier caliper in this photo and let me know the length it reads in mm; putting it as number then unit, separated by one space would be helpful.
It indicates 7.6 mm
